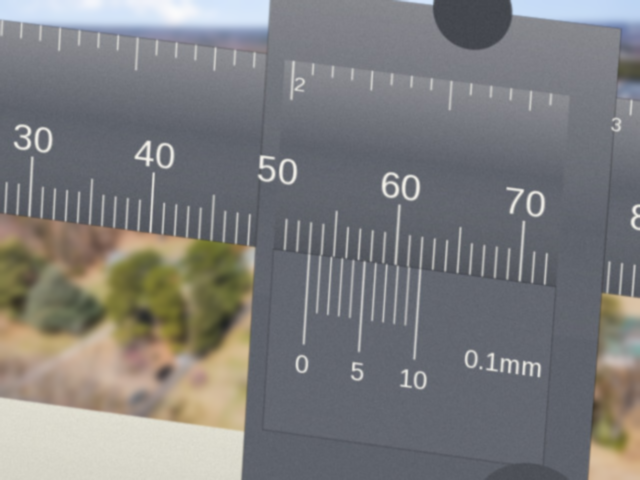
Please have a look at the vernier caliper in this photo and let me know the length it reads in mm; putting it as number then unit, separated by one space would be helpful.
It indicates 53.0 mm
